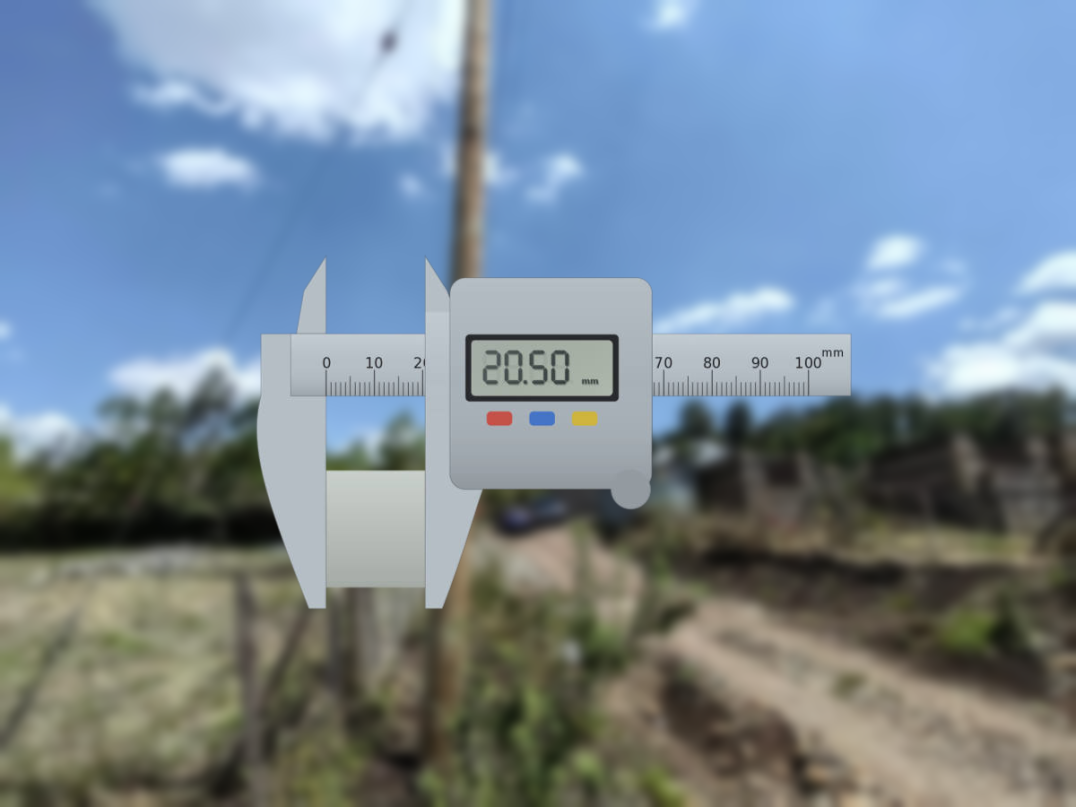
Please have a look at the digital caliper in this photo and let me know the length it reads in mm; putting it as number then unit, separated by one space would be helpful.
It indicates 20.50 mm
